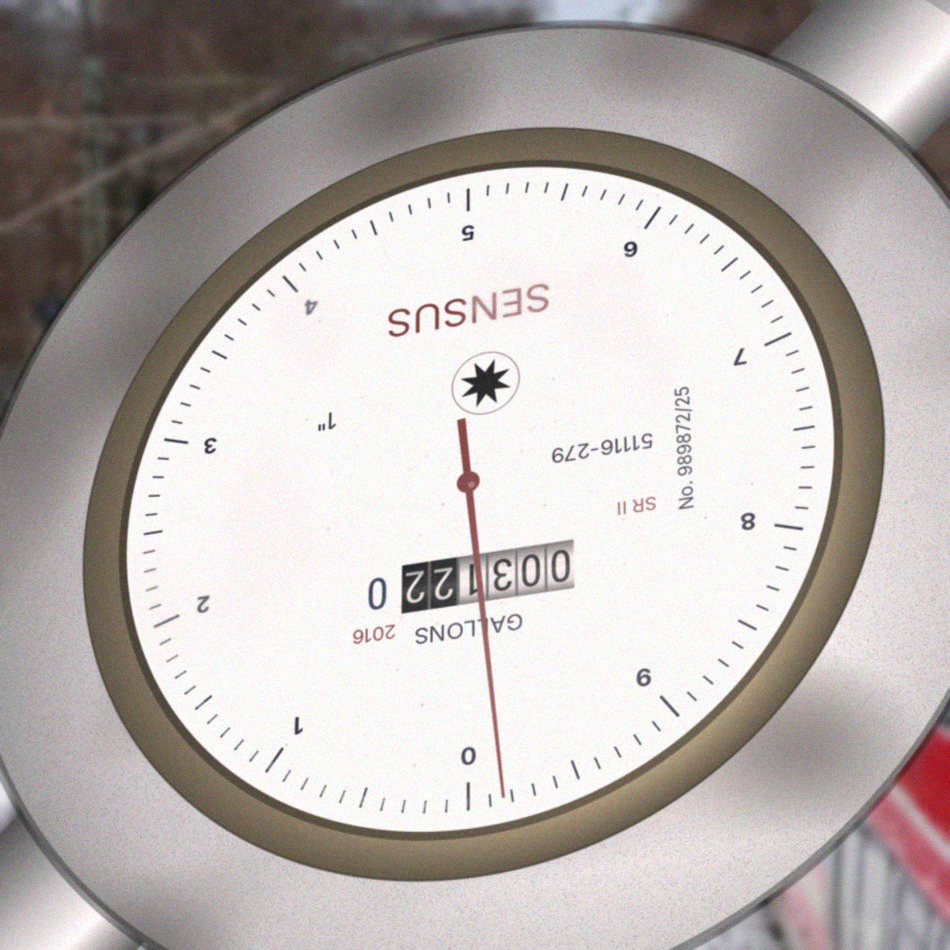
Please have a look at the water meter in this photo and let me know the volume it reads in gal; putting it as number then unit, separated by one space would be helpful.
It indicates 31219.8 gal
